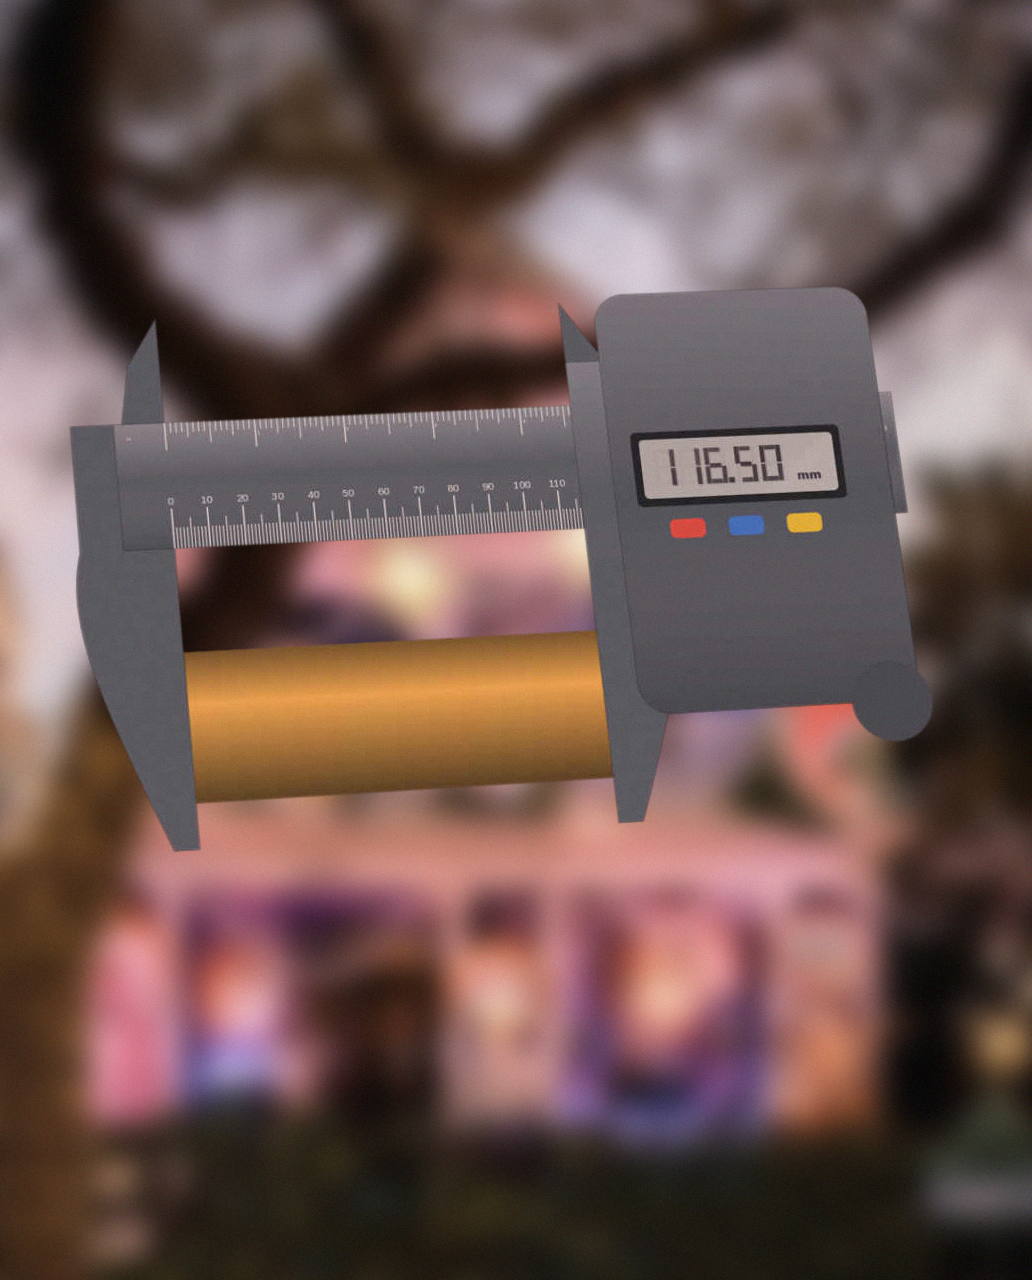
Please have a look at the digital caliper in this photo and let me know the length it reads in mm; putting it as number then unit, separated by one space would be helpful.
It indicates 116.50 mm
